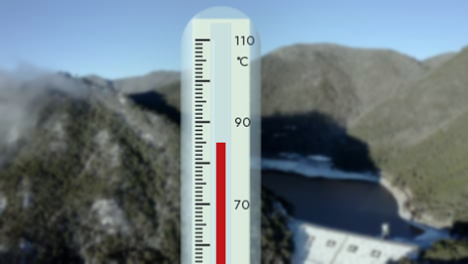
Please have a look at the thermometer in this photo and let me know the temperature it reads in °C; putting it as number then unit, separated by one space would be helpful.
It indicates 85 °C
